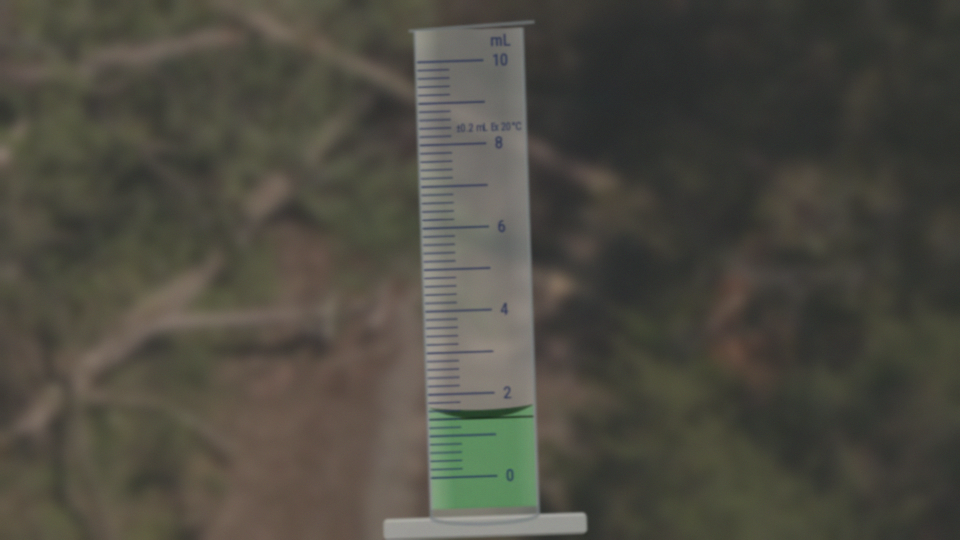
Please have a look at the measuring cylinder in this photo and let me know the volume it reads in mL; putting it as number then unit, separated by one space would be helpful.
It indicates 1.4 mL
